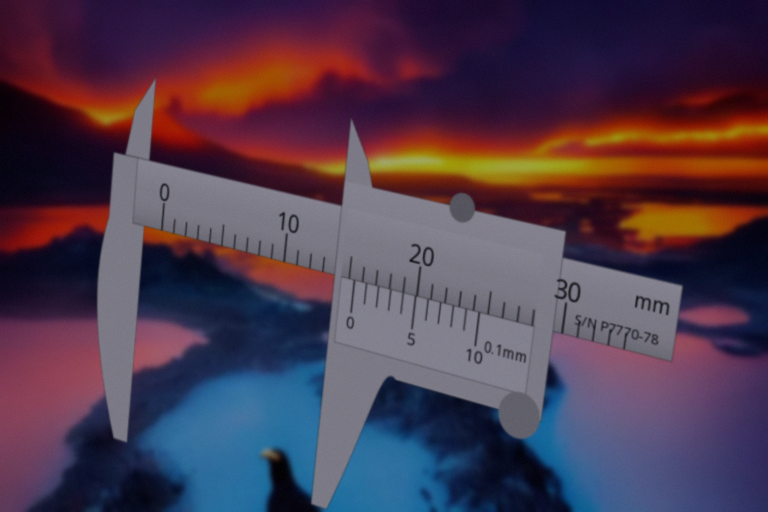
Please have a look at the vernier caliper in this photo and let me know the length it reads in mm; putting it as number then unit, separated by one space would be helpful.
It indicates 15.4 mm
